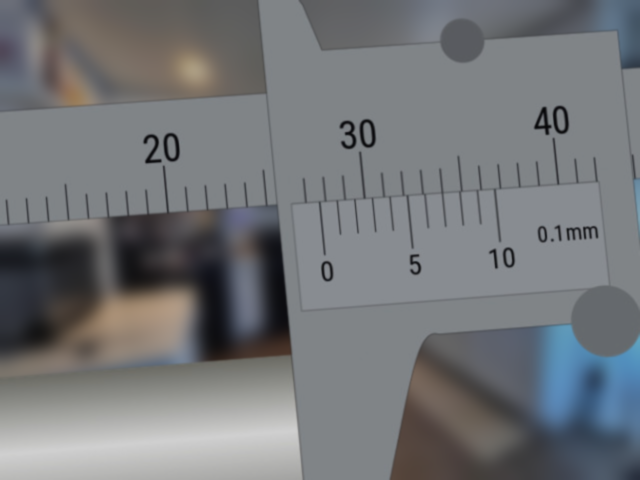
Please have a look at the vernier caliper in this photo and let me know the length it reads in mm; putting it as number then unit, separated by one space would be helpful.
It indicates 27.7 mm
